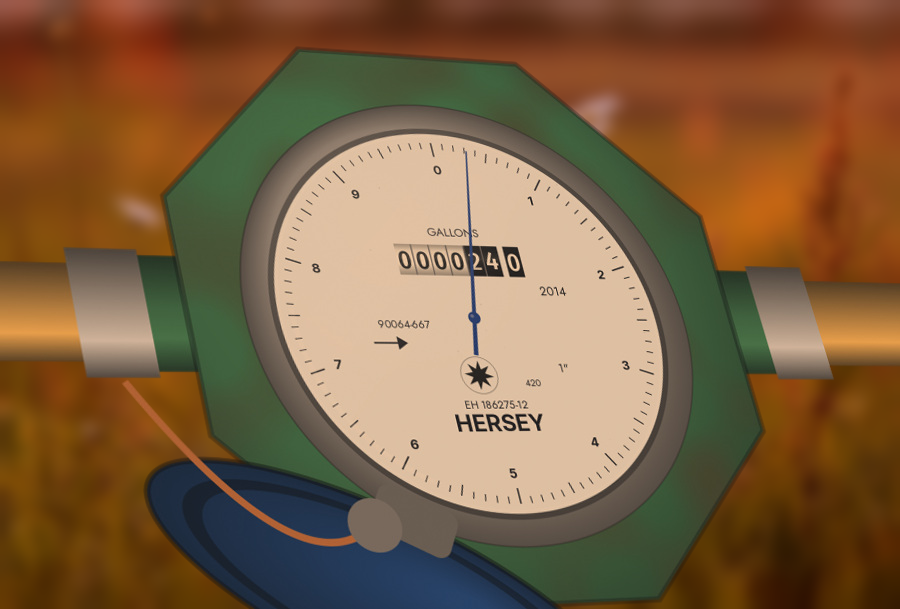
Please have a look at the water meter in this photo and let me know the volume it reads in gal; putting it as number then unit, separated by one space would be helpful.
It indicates 240.3 gal
